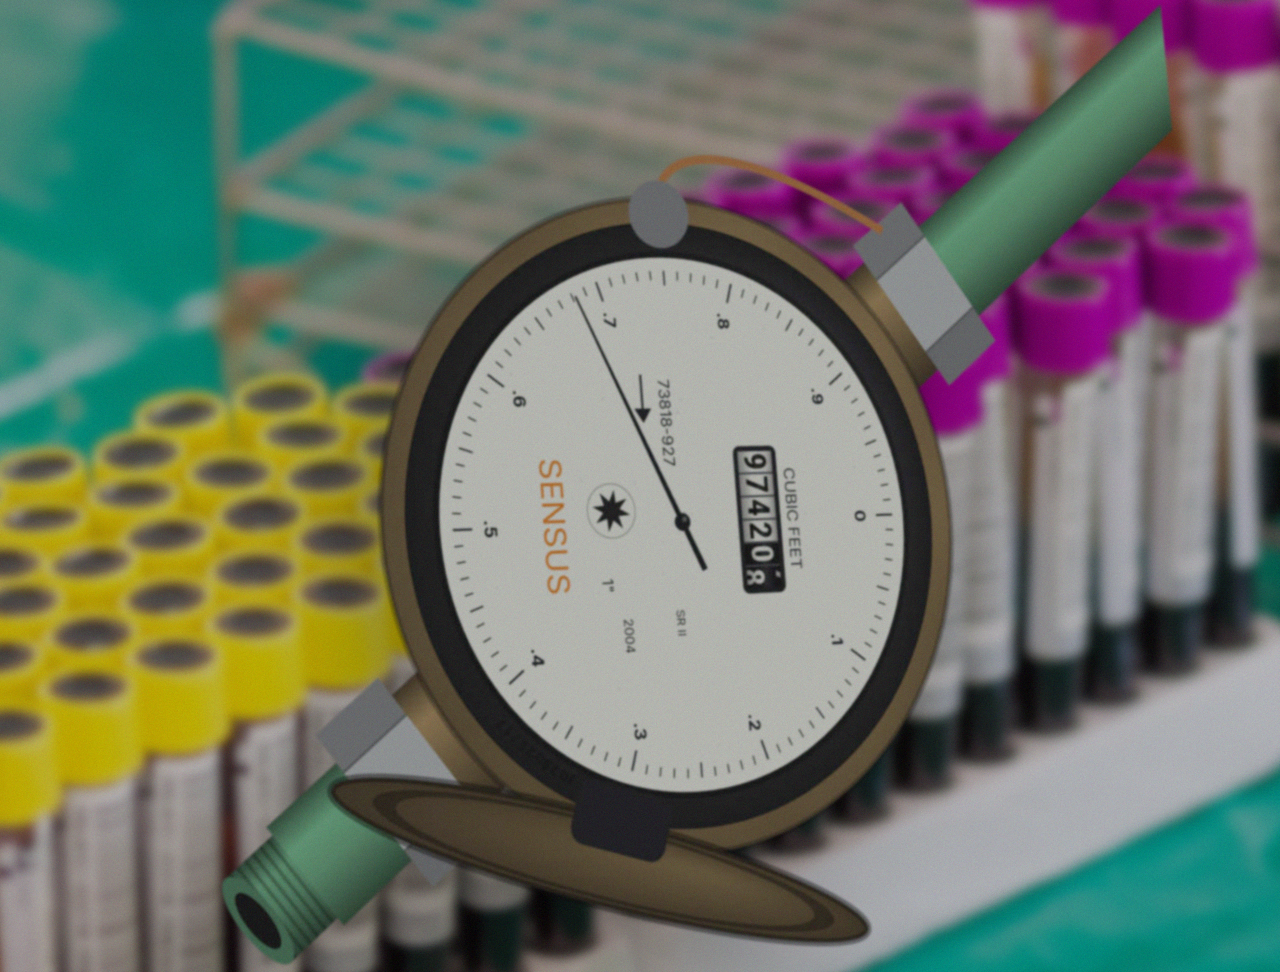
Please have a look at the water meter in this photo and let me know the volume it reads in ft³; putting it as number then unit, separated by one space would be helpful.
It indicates 974207.68 ft³
